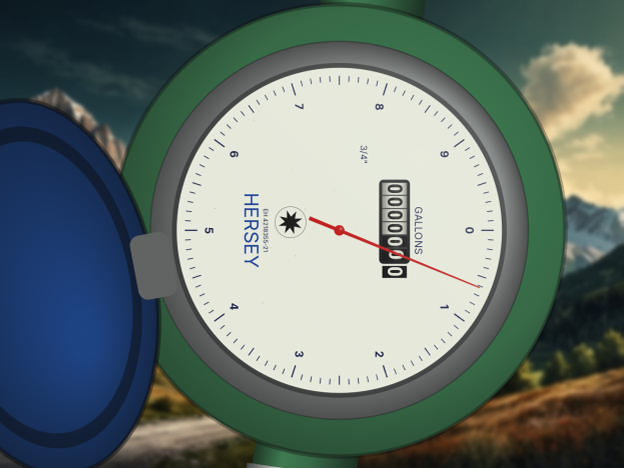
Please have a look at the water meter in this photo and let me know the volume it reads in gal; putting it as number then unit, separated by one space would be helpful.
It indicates 0.6 gal
